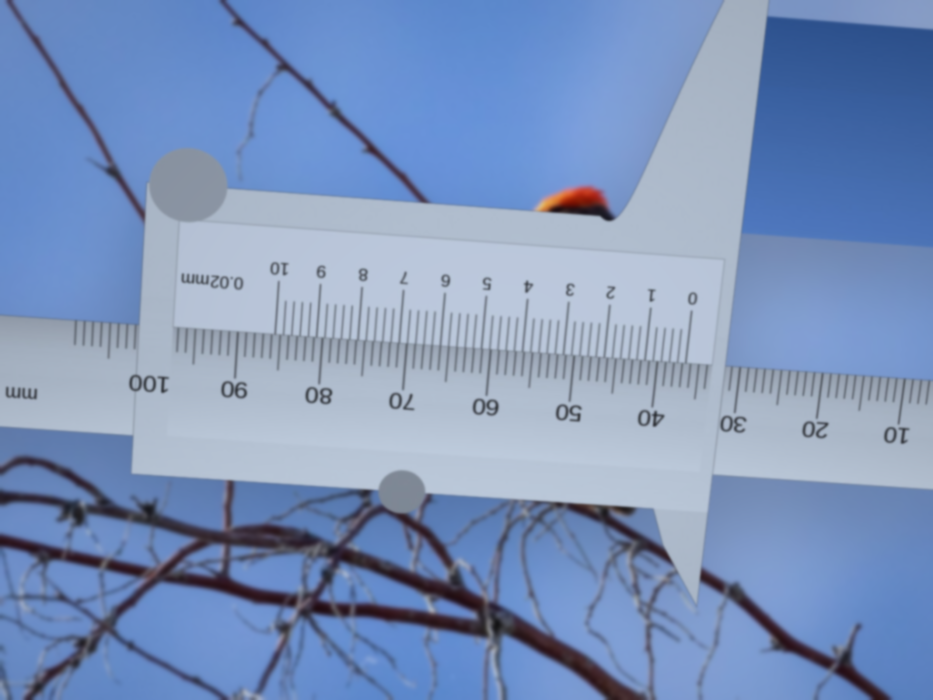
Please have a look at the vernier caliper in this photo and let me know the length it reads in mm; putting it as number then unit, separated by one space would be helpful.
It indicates 36.6 mm
